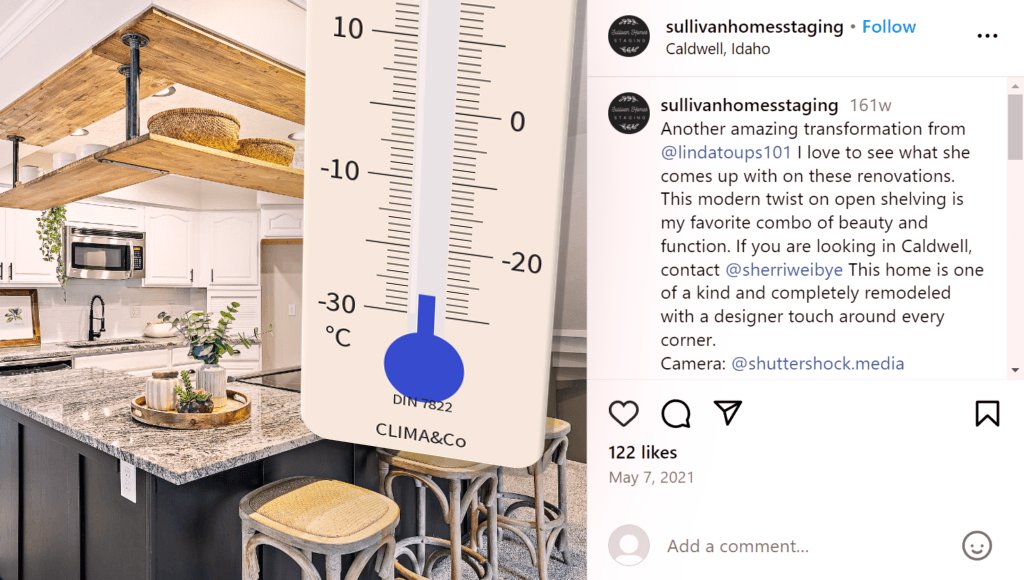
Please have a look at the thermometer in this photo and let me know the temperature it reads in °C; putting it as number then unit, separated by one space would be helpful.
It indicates -27 °C
